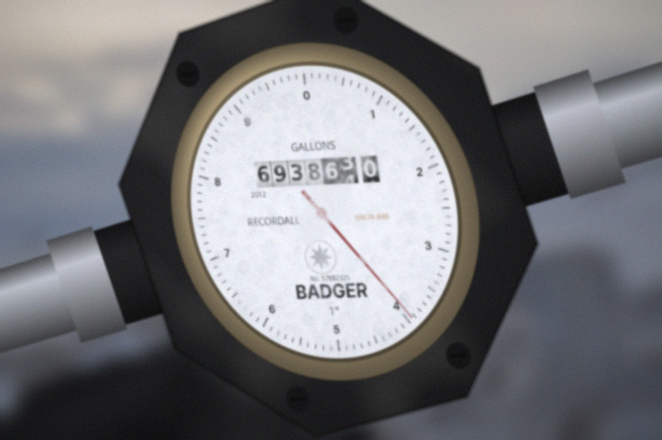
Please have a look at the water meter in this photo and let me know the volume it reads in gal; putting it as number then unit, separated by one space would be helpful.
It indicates 6938633.9 gal
